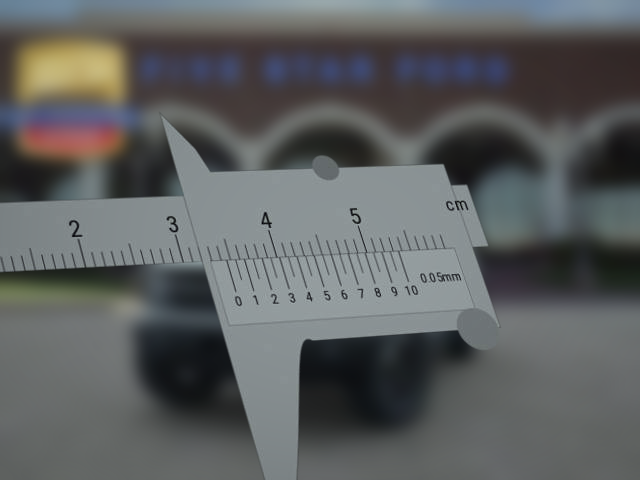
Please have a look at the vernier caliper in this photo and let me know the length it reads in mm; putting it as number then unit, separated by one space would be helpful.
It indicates 34.6 mm
